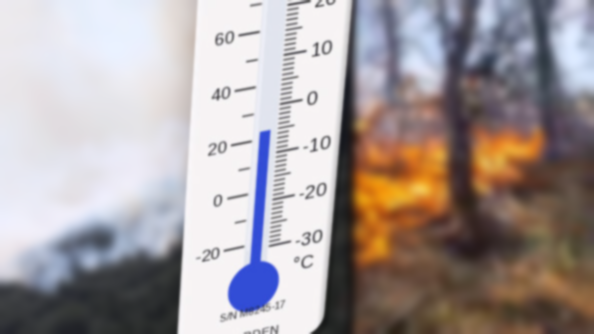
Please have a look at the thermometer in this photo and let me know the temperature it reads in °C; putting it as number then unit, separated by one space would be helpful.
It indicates -5 °C
